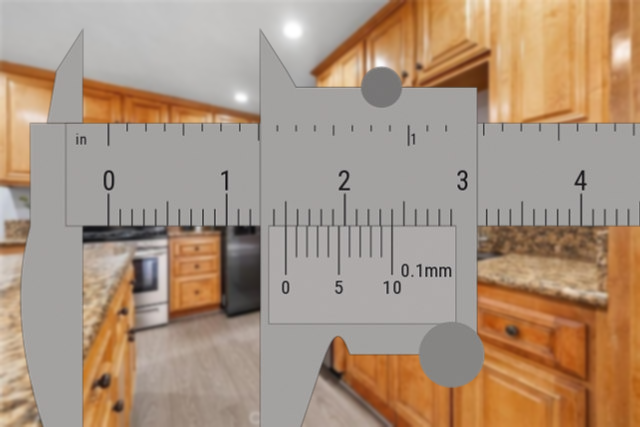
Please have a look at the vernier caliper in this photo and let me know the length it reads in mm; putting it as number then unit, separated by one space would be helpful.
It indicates 15.0 mm
